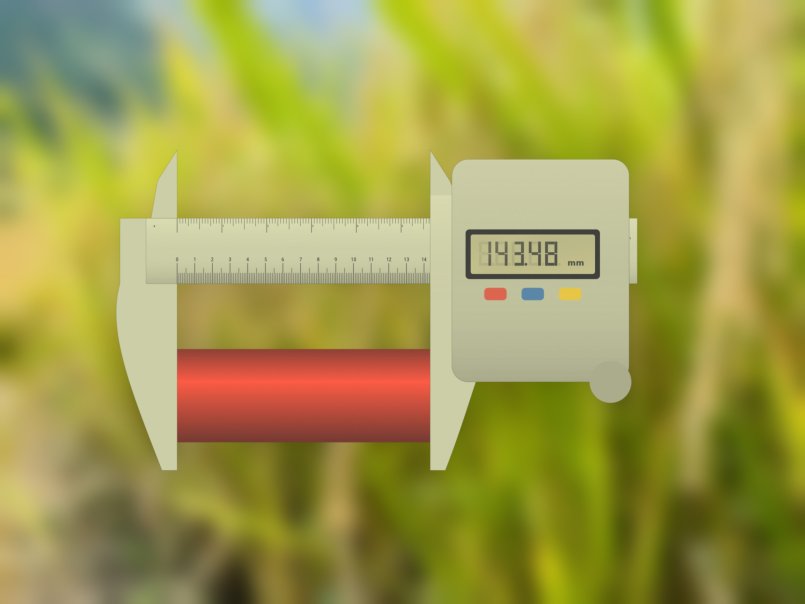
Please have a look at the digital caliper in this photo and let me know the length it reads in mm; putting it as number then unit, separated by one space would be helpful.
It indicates 143.48 mm
